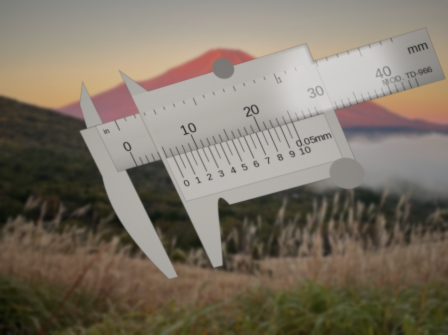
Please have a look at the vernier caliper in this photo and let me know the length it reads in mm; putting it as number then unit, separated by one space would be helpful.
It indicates 6.0 mm
